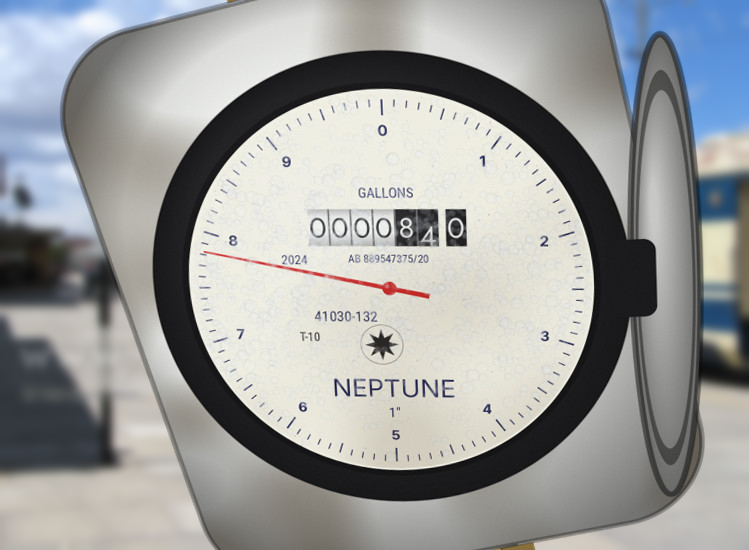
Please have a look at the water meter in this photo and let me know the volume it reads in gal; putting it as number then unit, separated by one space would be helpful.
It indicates 837.8 gal
